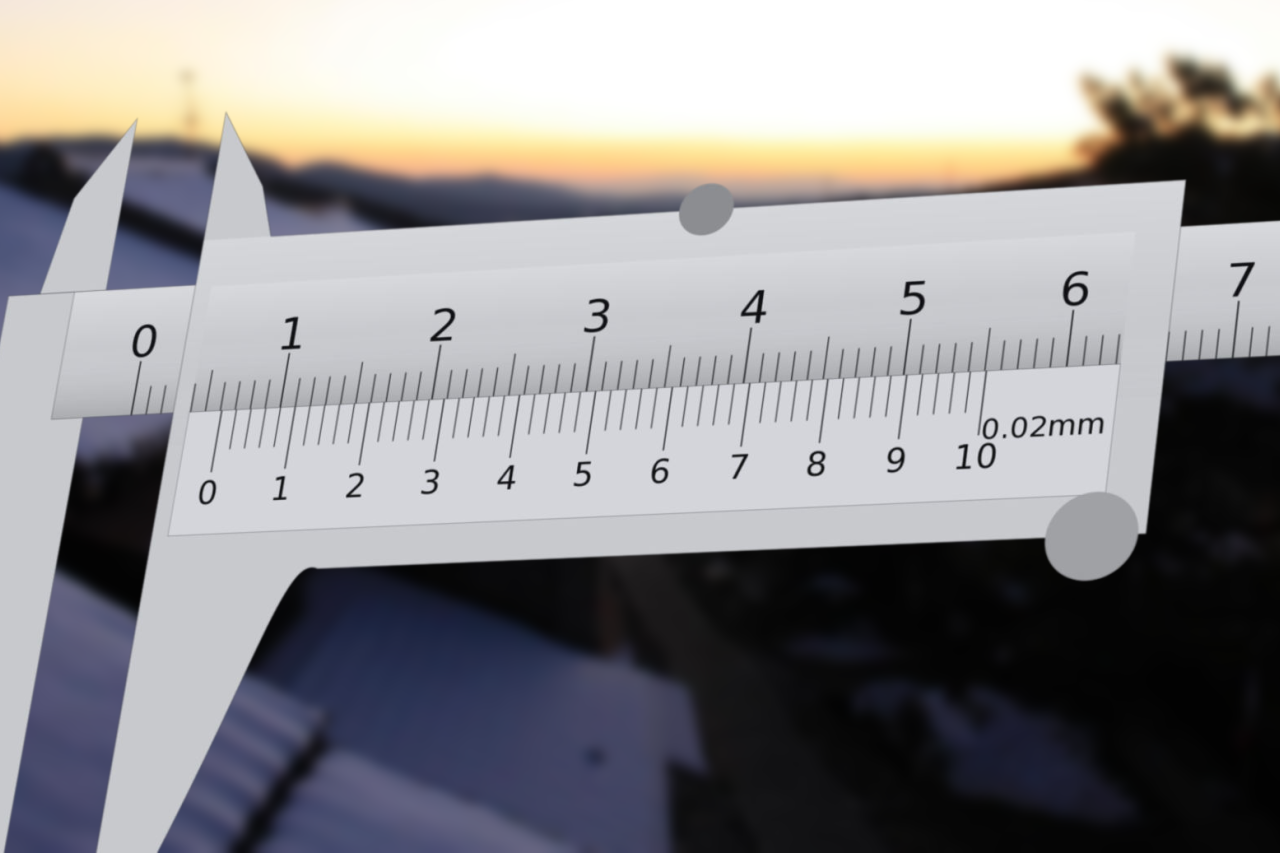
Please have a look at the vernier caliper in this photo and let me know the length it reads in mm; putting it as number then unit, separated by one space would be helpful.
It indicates 6.1 mm
